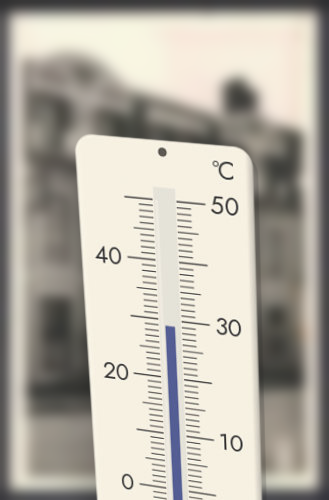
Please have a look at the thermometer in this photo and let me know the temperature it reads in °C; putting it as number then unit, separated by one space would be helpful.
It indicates 29 °C
